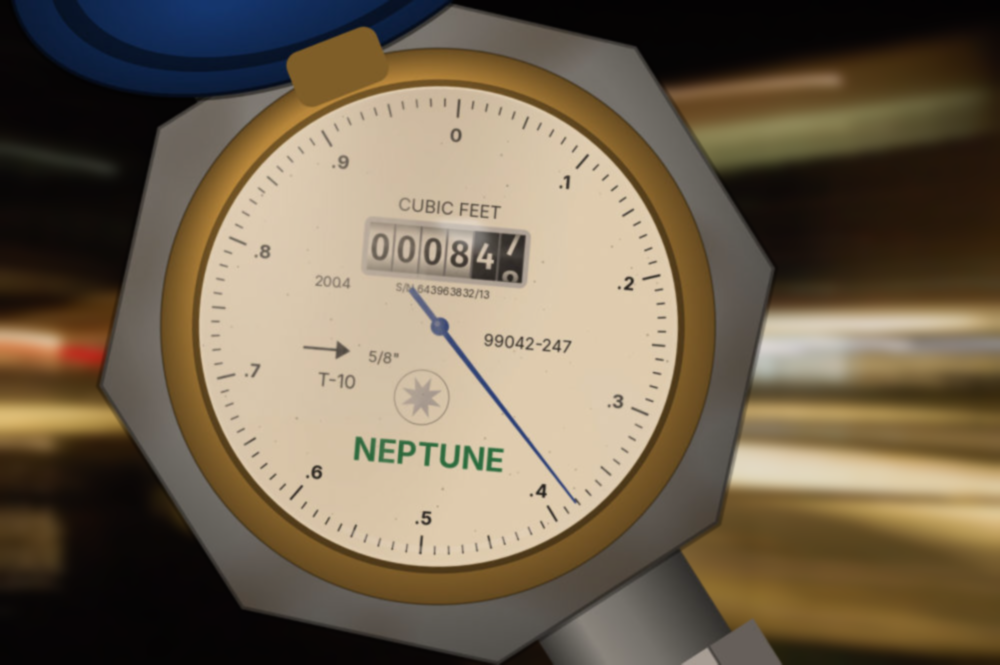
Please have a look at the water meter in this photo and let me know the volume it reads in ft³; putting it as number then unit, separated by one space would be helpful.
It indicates 847.38 ft³
